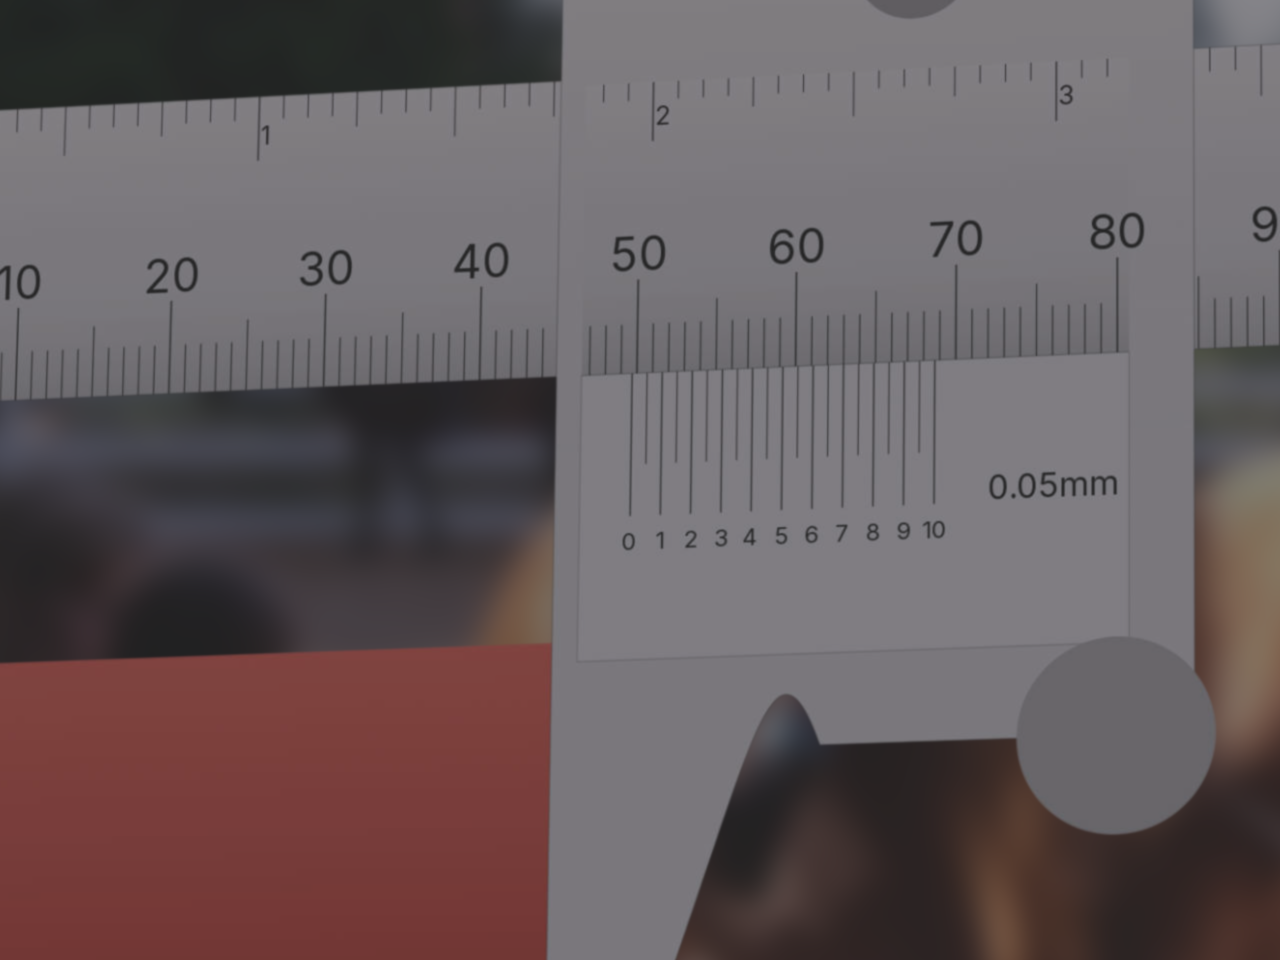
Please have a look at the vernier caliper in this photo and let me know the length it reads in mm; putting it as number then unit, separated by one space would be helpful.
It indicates 49.7 mm
